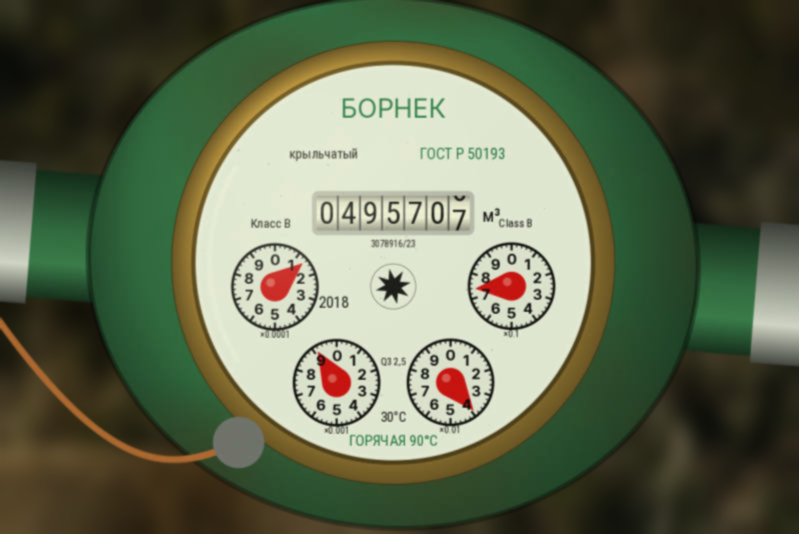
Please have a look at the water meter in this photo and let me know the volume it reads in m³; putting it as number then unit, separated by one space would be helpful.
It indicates 495706.7391 m³
